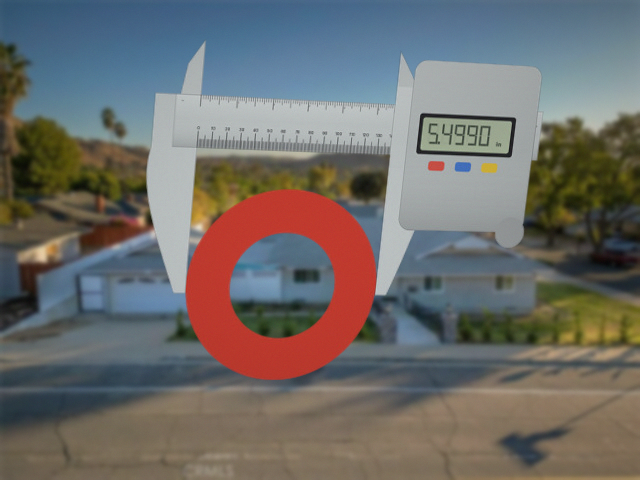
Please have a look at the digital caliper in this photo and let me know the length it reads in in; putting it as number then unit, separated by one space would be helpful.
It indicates 5.4990 in
